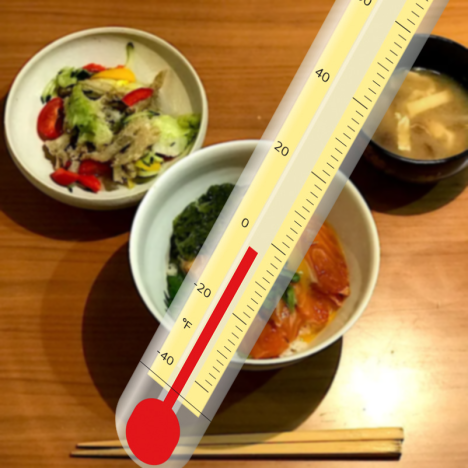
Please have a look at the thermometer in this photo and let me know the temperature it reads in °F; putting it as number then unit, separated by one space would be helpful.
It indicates -4 °F
